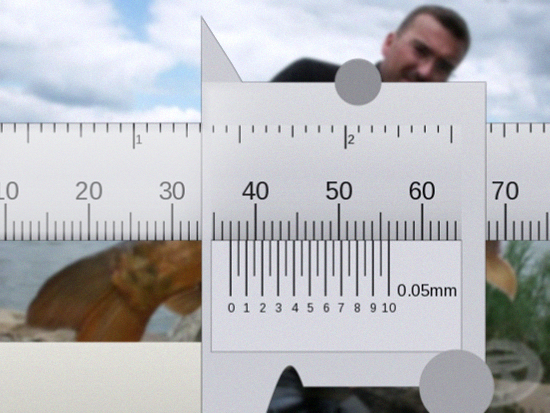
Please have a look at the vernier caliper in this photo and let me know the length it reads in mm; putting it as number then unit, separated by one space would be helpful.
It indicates 37.0 mm
